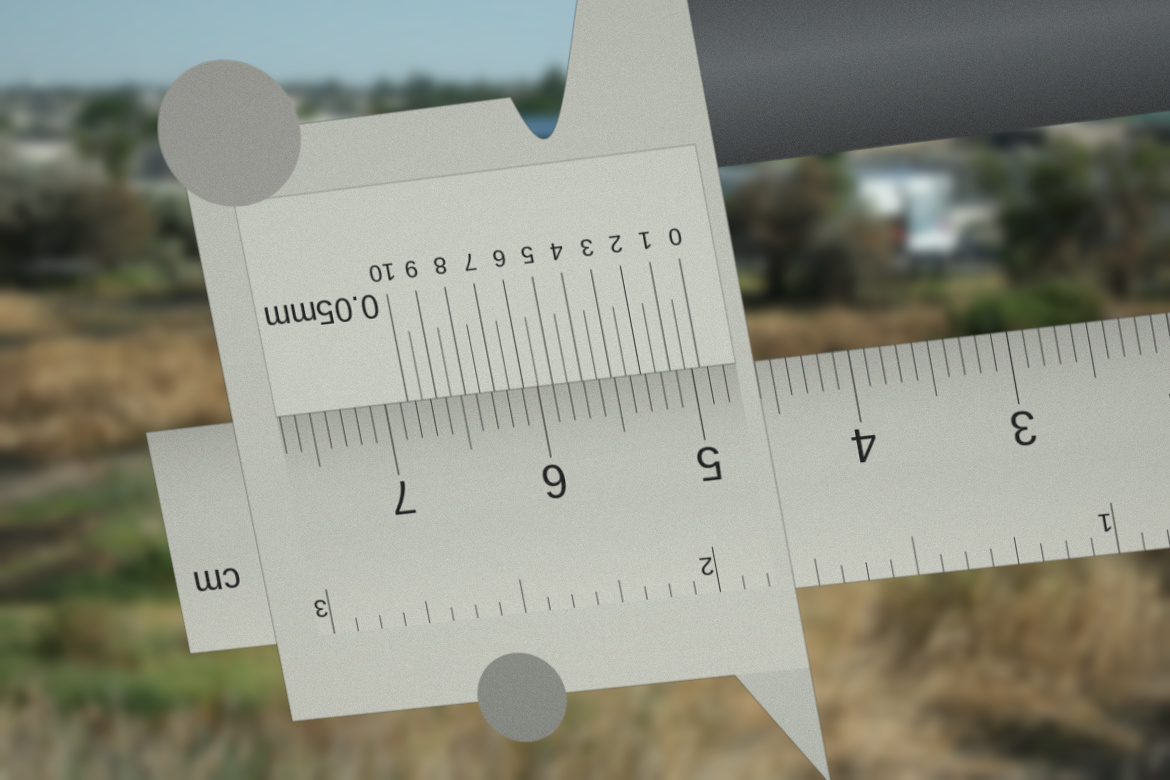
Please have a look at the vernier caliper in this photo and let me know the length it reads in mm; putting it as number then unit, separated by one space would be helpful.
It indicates 49.5 mm
